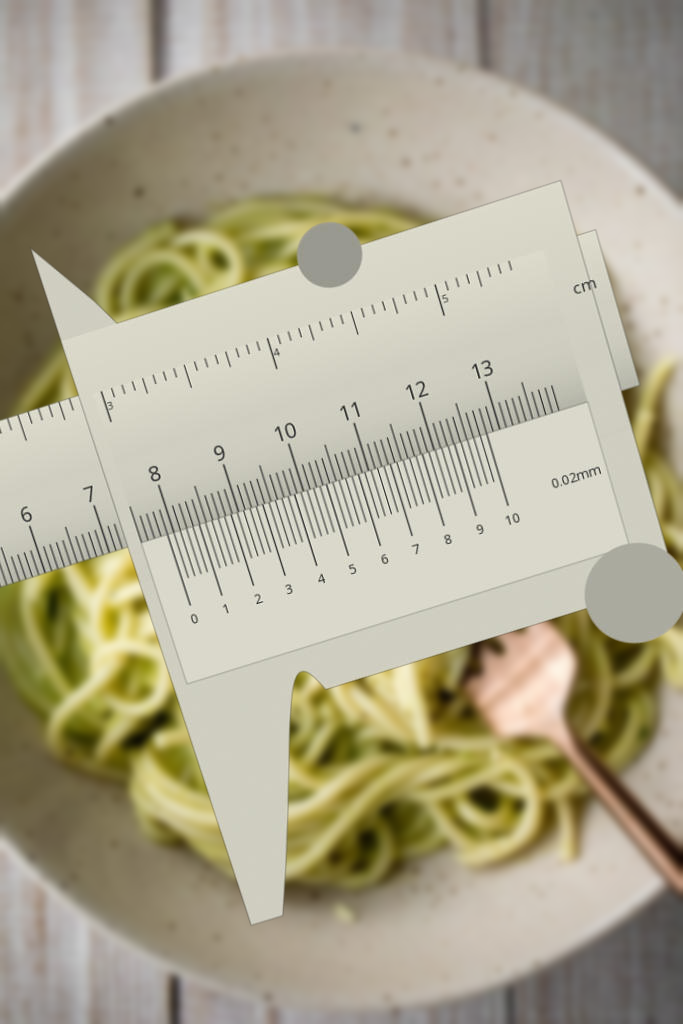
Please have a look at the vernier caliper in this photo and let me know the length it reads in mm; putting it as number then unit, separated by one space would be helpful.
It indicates 79.0 mm
